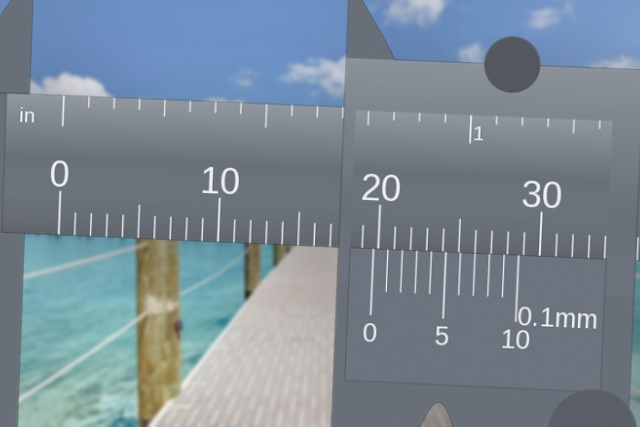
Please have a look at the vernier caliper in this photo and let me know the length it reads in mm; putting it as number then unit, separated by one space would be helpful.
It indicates 19.7 mm
